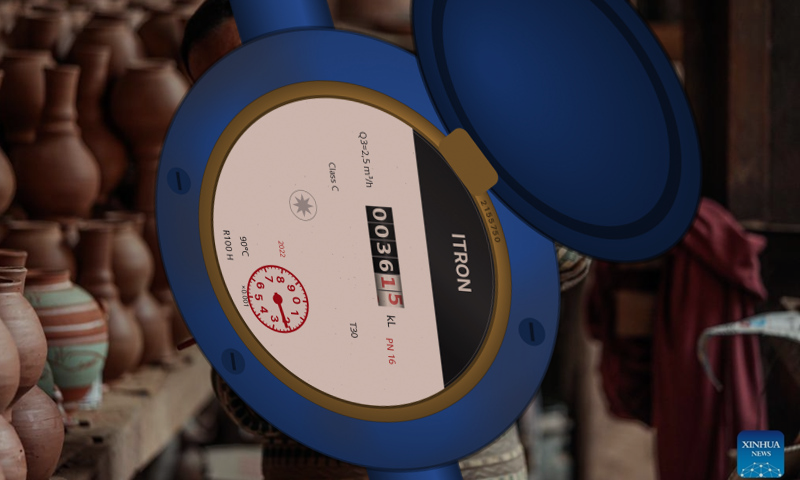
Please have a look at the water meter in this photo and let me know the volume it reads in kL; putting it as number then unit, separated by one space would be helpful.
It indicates 36.152 kL
